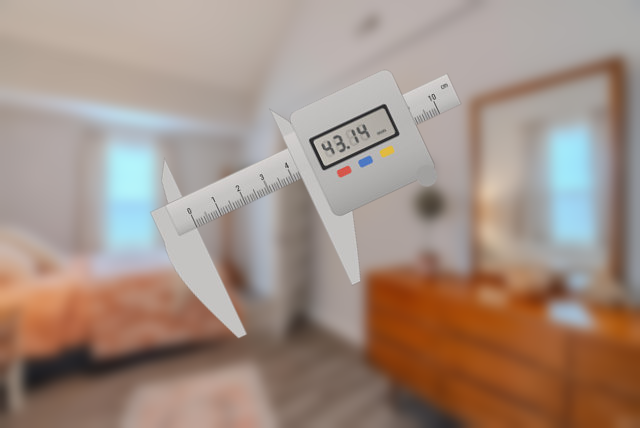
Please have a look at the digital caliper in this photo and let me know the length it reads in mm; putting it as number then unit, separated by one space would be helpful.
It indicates 43.14 mm
